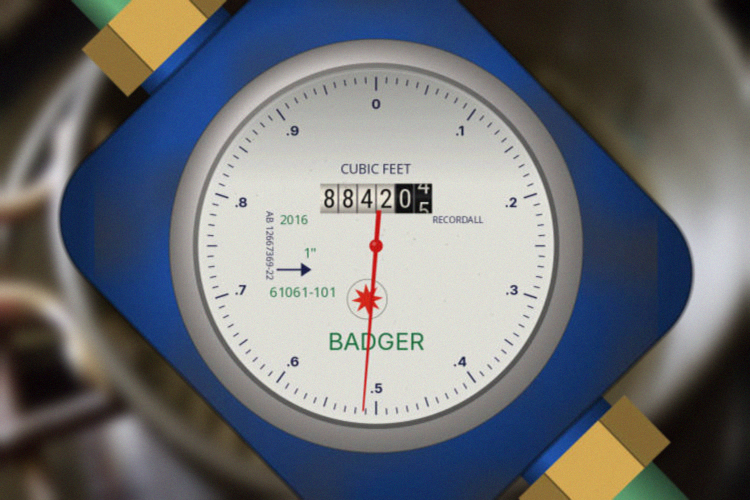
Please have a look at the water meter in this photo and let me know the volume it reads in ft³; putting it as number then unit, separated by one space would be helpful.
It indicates 884204.51 ft³
